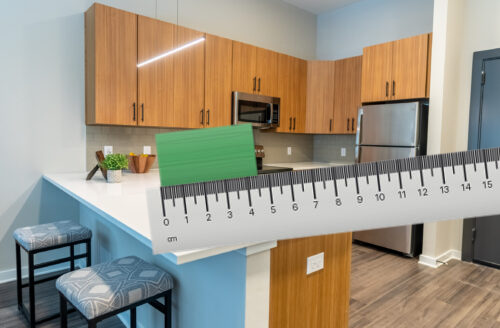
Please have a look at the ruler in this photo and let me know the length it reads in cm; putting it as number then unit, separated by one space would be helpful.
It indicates 4.5 cm
